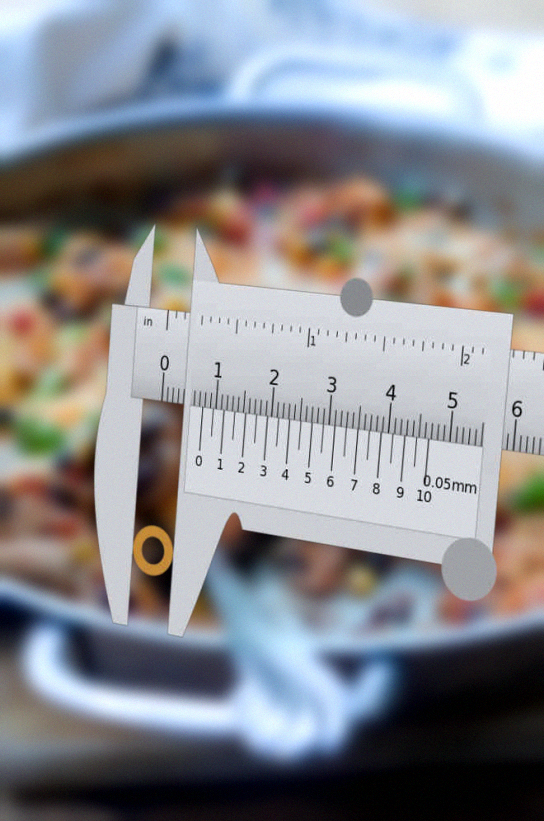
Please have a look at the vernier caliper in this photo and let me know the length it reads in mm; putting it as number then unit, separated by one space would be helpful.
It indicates 7.6 mm
